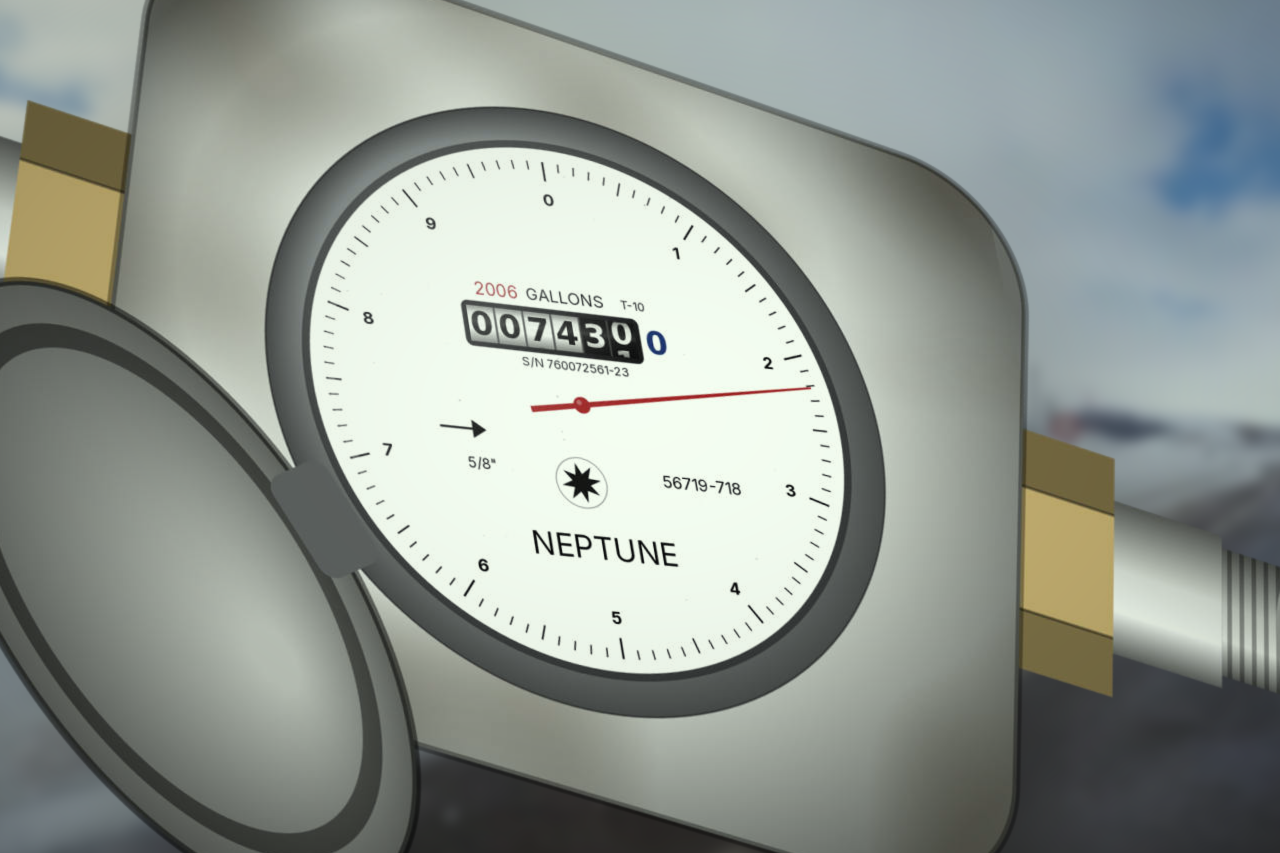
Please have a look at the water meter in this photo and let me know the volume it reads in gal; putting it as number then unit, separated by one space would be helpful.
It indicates 74302.2 gal
